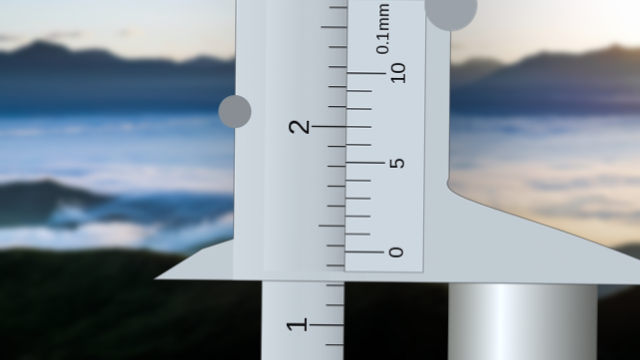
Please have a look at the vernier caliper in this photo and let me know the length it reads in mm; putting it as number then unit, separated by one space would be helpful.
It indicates 13.7 mm
